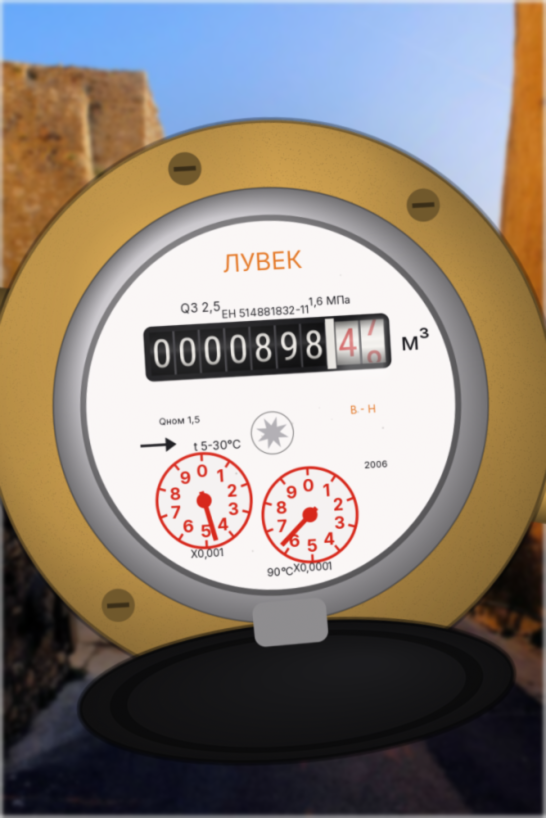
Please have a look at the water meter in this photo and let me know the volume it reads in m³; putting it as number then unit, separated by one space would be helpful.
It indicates 898.4746 m³
